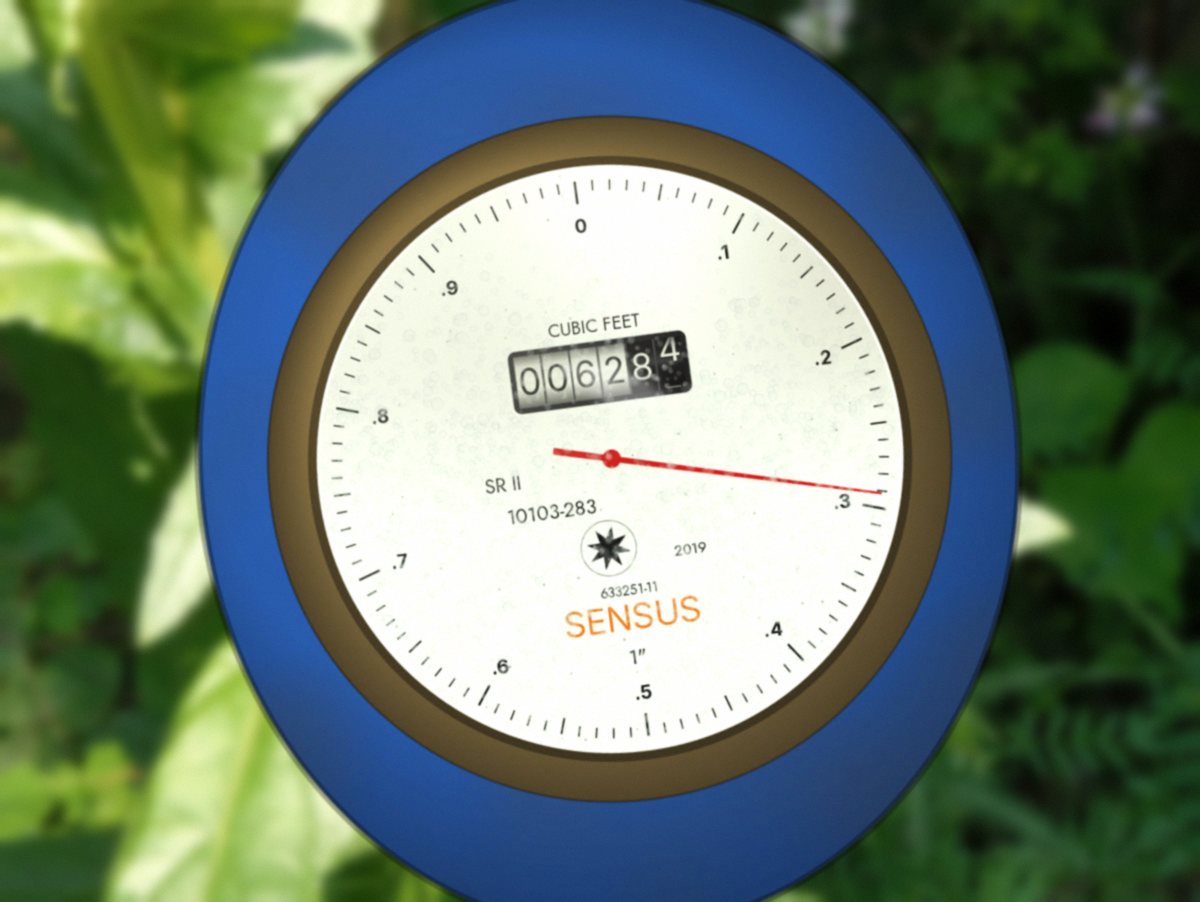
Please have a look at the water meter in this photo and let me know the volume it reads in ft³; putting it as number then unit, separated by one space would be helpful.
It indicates 6284.29 ft³
